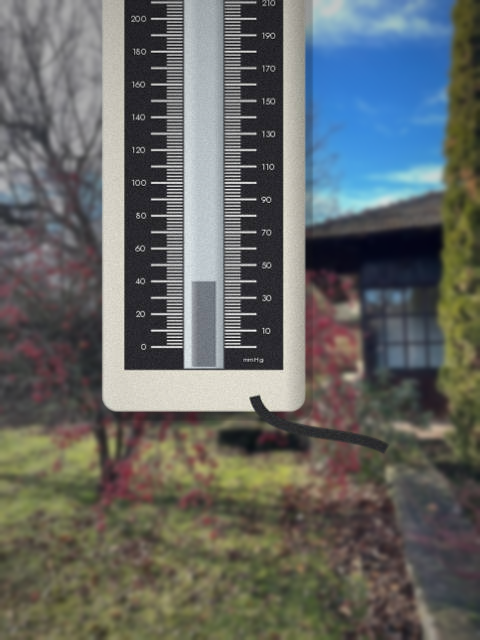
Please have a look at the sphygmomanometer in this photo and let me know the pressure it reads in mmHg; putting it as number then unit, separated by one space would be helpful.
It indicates 40 mmHg
